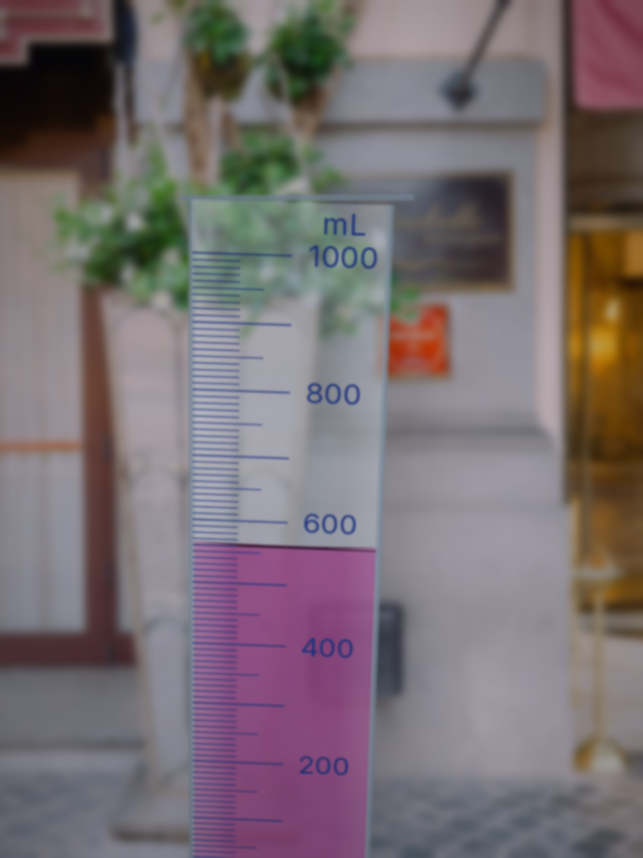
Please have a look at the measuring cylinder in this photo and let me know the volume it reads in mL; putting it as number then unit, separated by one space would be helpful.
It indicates 560 mL
